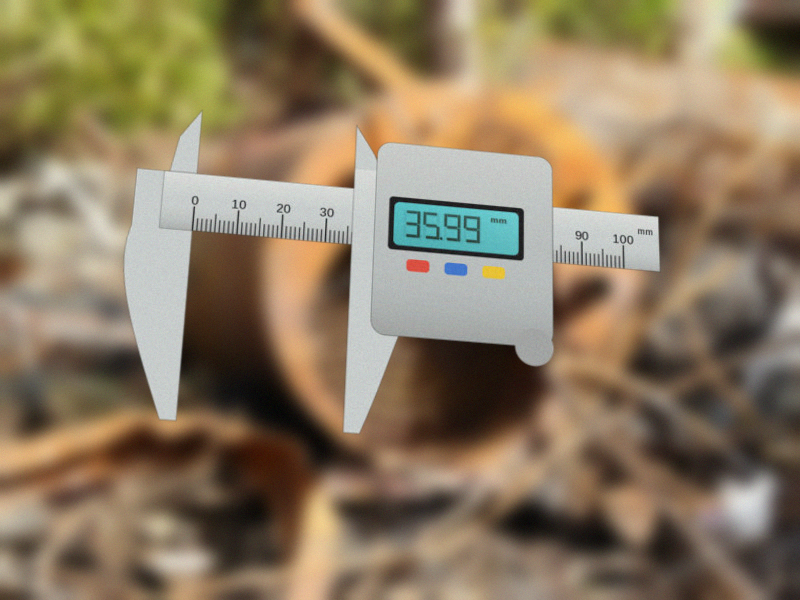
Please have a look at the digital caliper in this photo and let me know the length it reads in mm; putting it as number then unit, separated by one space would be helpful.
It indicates 35.99 mm
